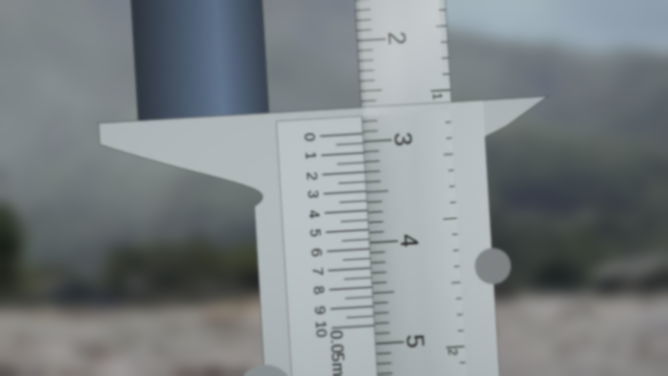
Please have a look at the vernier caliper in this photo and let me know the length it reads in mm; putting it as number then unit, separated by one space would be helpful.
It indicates 29.2 mm
